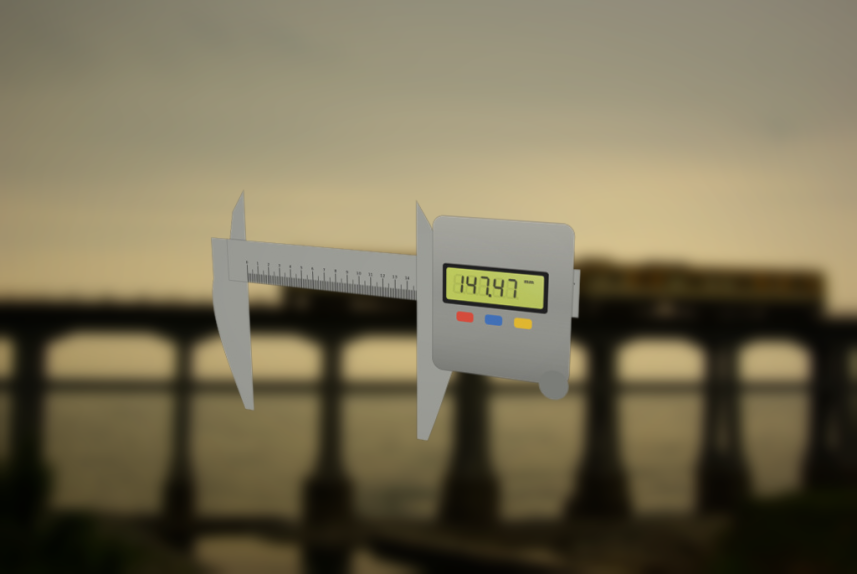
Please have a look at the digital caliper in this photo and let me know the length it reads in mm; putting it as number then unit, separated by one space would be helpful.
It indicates 147.47 mm
